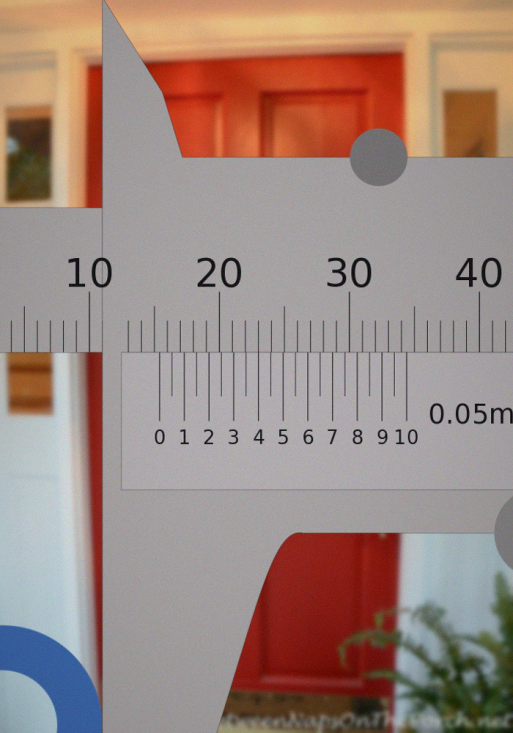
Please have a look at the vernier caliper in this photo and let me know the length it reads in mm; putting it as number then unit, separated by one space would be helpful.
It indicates 15.4 mm
